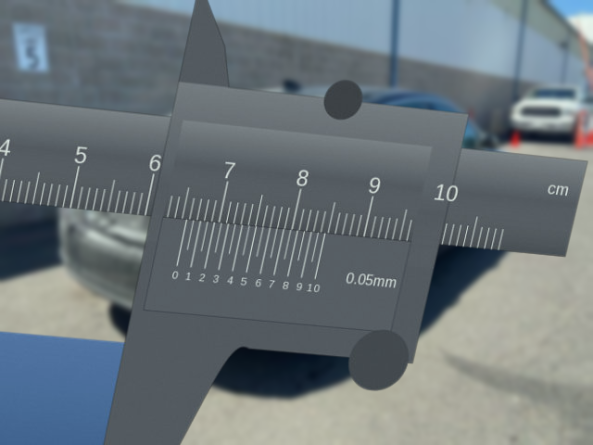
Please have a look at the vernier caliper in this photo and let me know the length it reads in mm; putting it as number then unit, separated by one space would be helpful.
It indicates 65.6 mm
